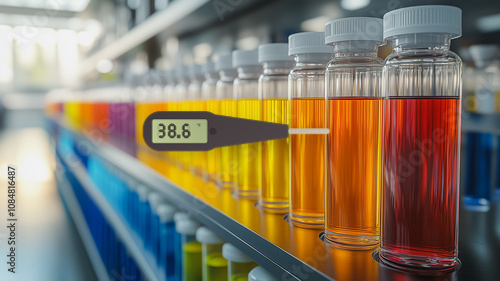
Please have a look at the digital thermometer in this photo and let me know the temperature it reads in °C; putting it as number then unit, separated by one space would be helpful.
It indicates 38.6 °C
